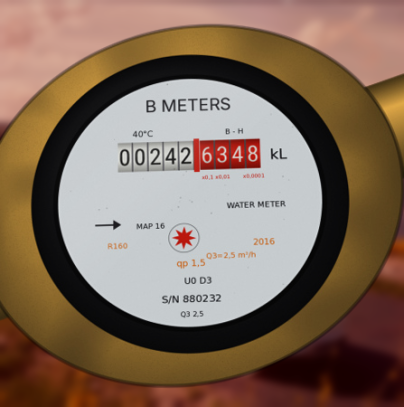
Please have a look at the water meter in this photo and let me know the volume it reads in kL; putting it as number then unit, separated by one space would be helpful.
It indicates 242.6348 kL
